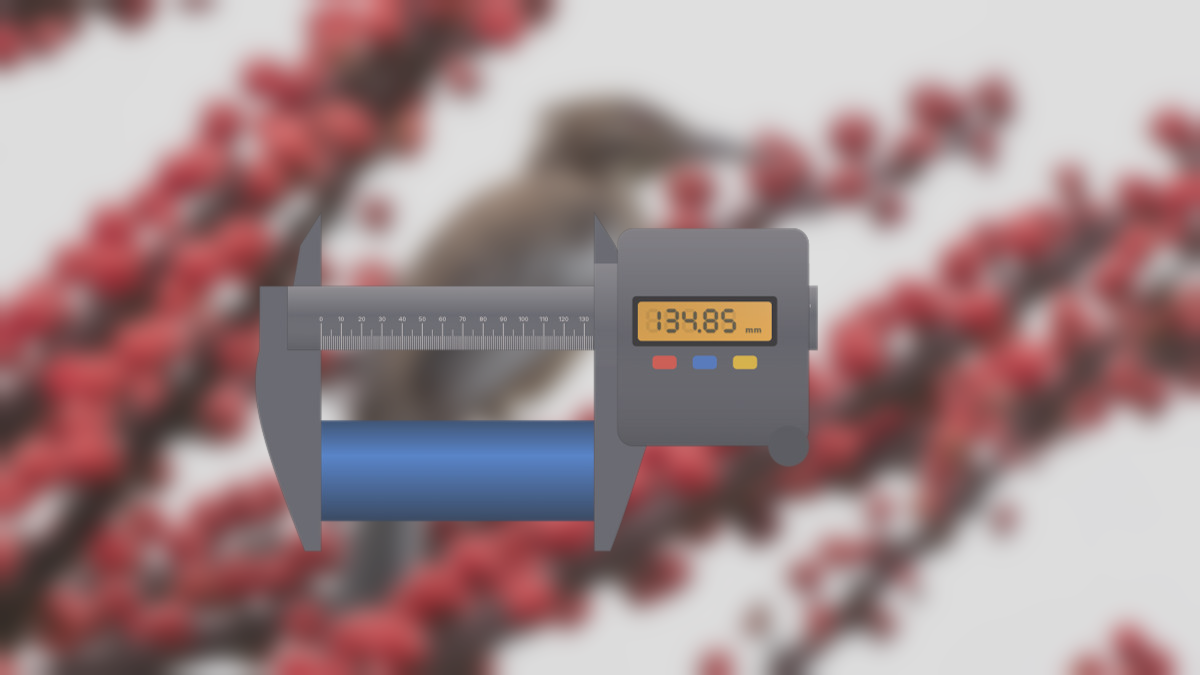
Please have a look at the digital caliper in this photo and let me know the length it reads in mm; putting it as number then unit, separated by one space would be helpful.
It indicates 134.85 mm
